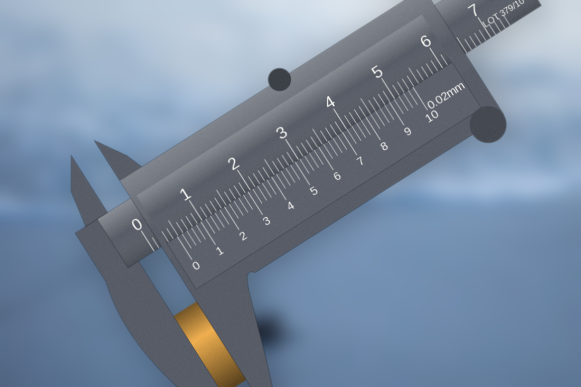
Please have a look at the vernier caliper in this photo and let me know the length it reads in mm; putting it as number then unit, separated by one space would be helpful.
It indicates 4.8 mm
